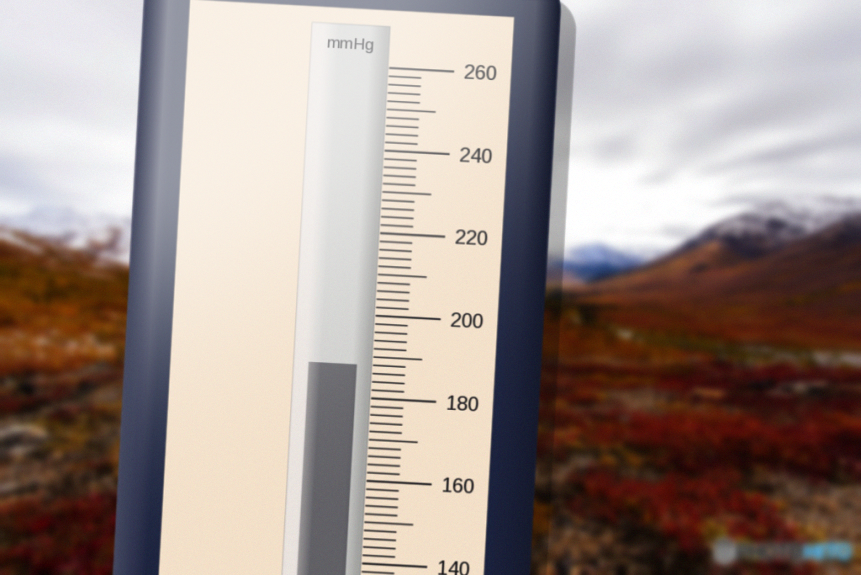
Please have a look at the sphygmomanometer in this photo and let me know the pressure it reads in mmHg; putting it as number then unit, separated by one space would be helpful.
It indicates 188 mmHg
